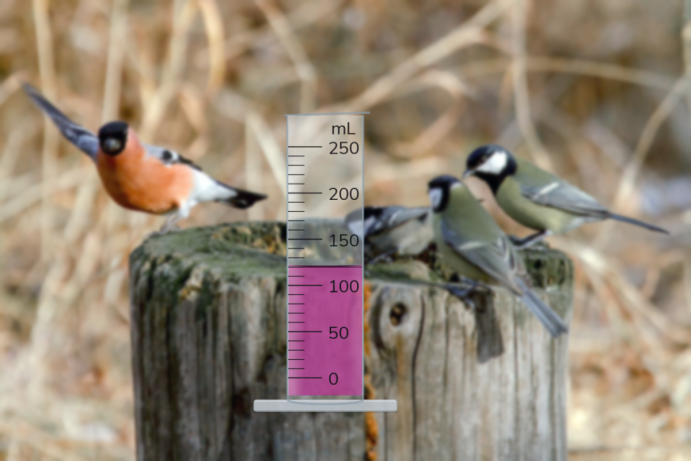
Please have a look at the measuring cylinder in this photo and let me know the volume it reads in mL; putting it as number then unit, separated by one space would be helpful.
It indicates 120 mL
